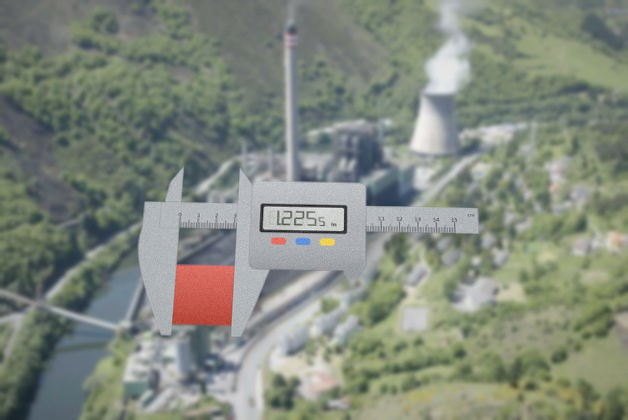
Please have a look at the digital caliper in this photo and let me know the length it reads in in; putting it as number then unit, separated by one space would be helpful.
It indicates 1.2255 in
